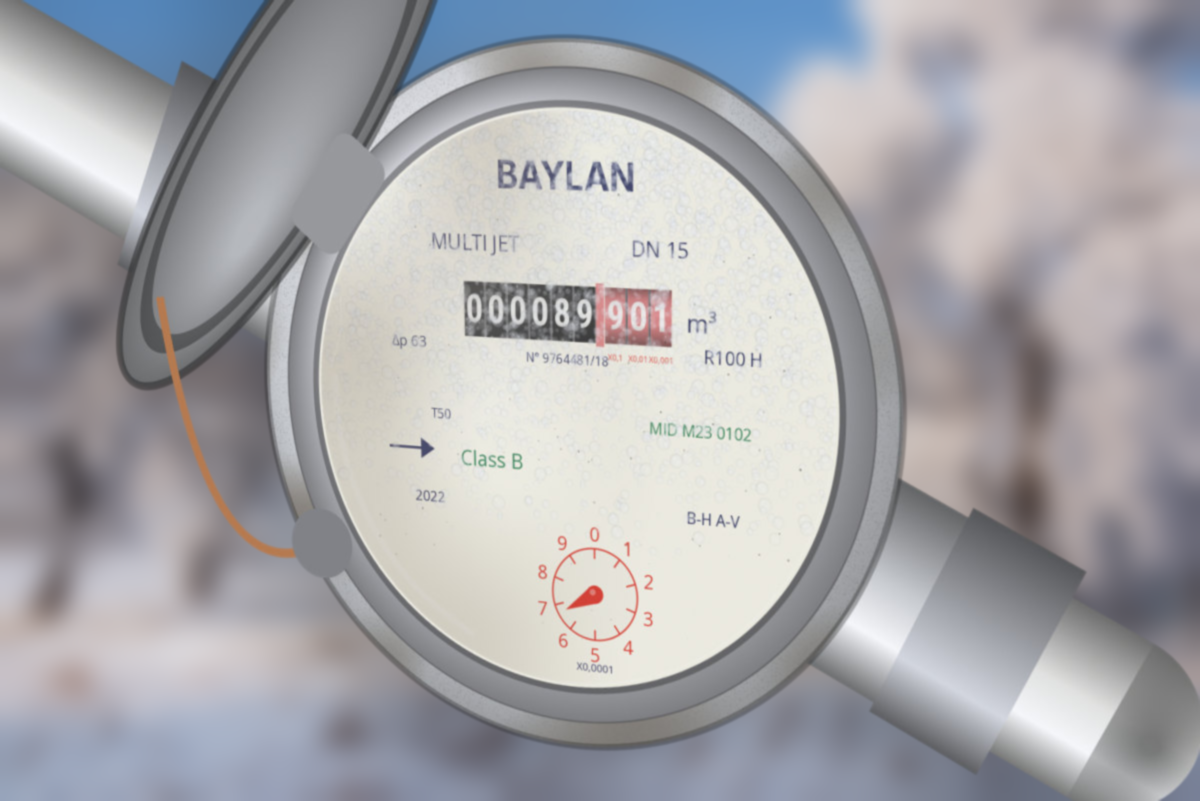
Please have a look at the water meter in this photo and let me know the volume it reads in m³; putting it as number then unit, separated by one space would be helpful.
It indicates 89.9016 m³
